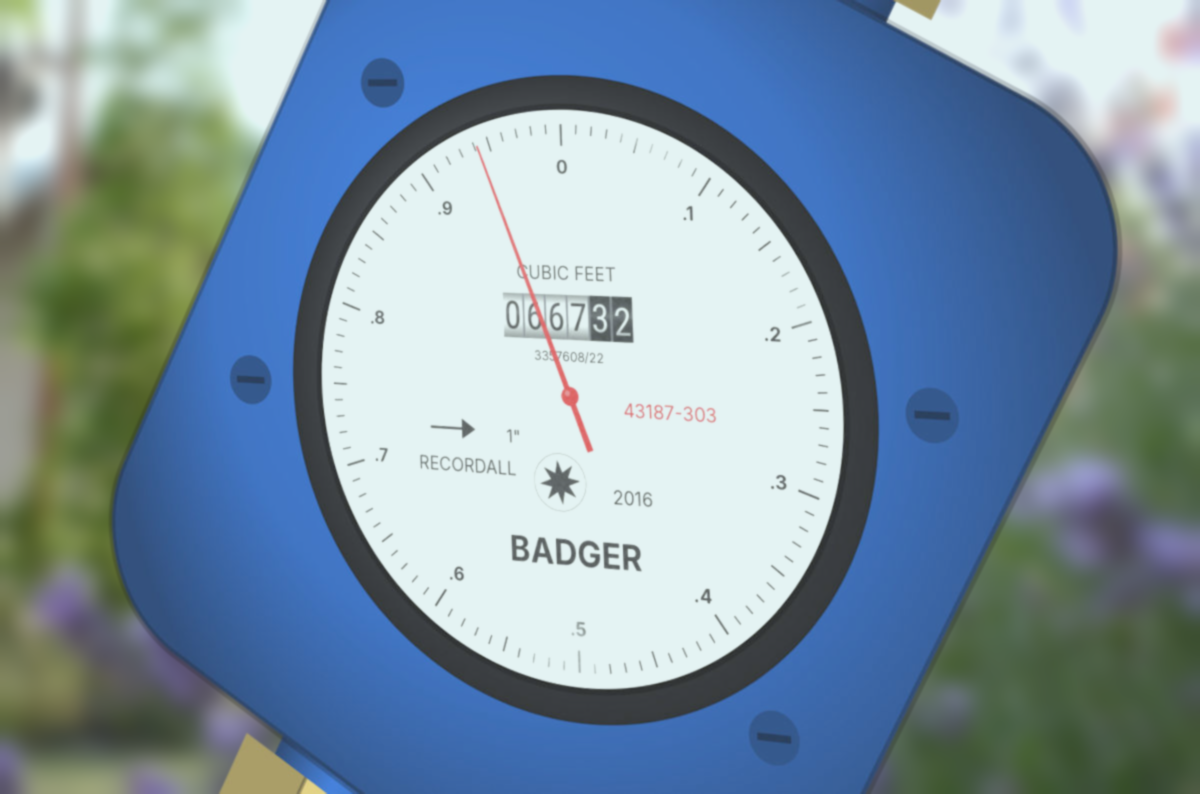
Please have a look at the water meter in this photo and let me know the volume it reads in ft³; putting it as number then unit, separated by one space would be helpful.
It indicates 66731.94 ft³
